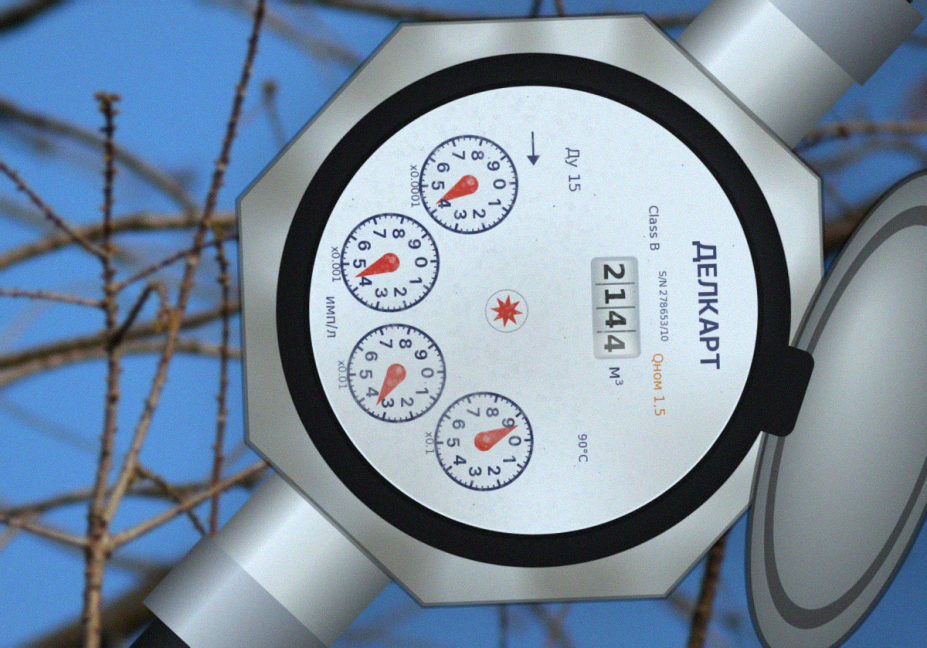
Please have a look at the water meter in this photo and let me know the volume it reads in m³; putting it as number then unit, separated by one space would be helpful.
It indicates 2143.9344 m³
